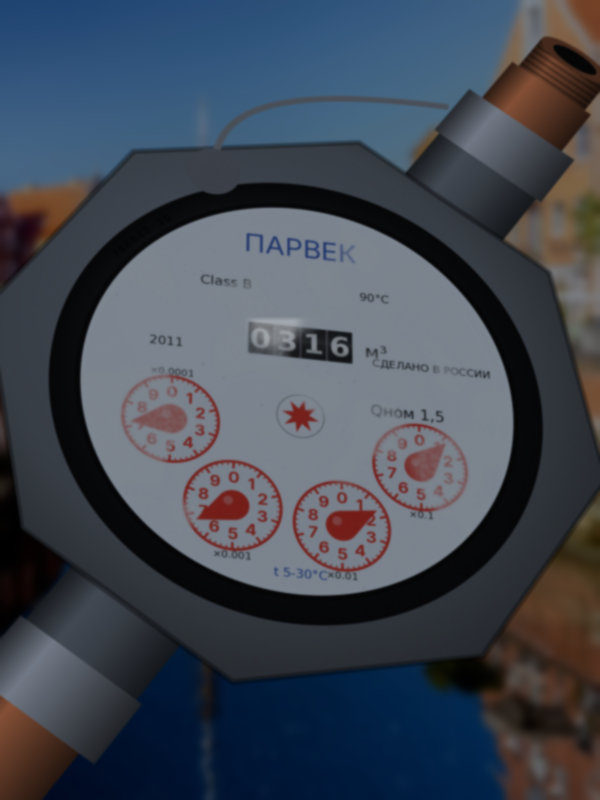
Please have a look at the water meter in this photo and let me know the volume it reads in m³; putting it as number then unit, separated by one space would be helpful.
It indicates 316.1167 m³
